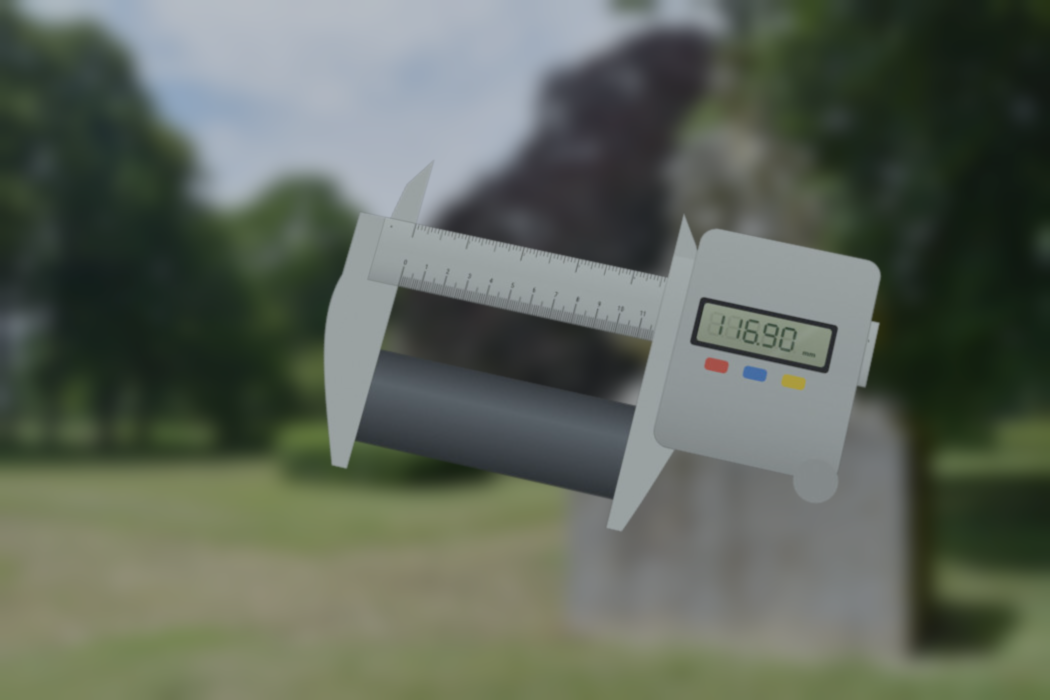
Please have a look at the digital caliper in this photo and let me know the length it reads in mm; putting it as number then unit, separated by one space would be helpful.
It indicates 116.90 mm
